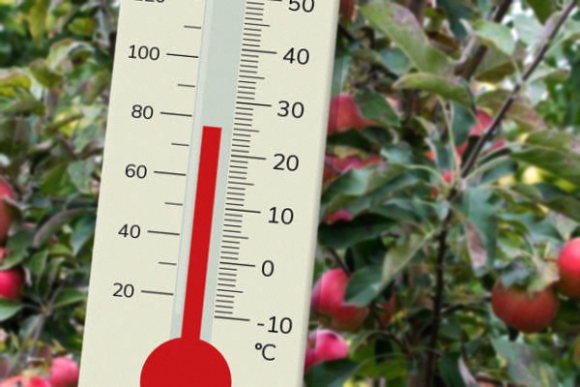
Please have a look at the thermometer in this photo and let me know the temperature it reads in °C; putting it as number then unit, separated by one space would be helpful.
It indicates 25 °C
